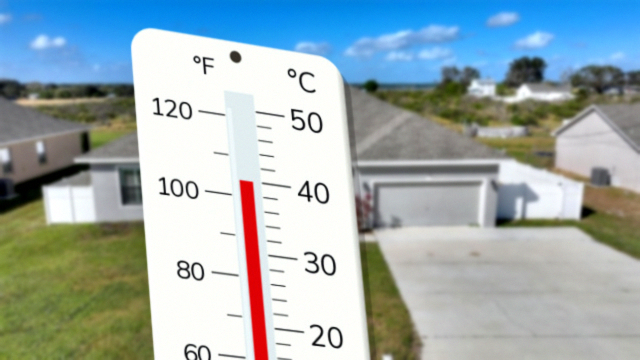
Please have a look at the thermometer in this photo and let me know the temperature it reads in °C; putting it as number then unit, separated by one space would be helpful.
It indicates 40 °C
